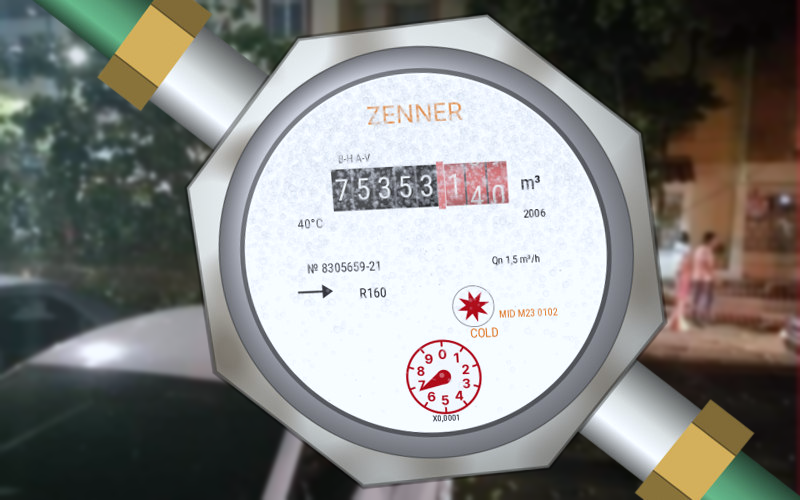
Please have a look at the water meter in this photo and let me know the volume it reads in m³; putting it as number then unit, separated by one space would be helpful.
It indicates 75353.1396 m³
